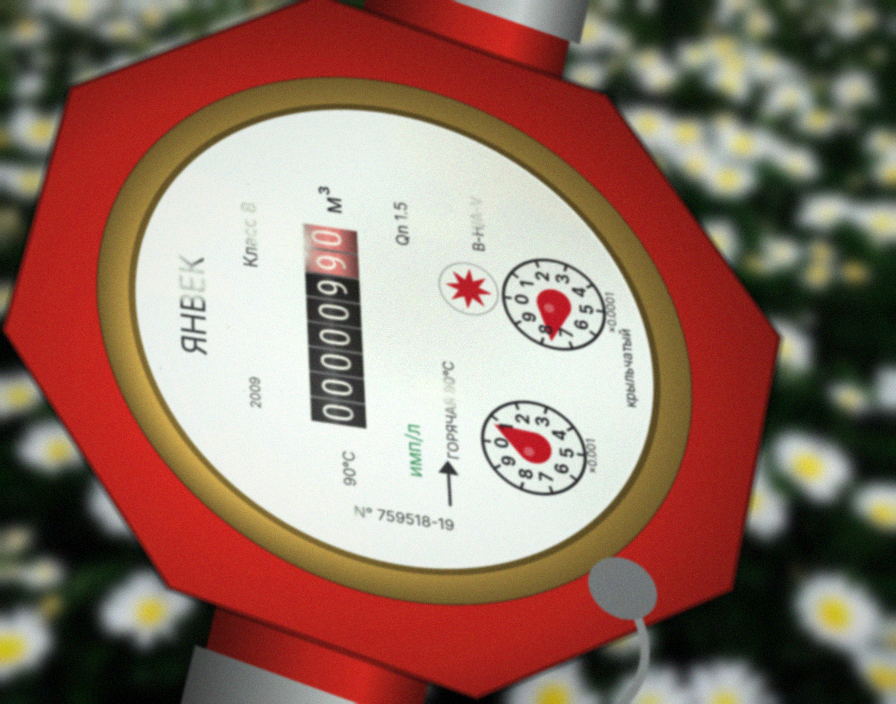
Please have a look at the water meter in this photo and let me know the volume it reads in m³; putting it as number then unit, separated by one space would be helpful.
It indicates 9.9007 m³
